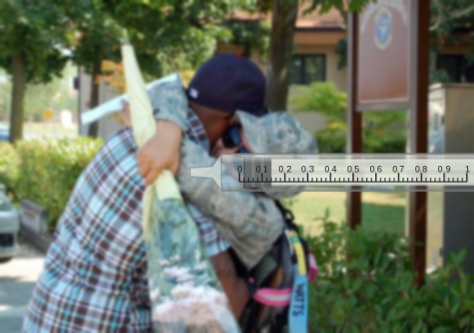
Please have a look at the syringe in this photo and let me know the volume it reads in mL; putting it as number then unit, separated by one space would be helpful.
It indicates 0.02 mL
